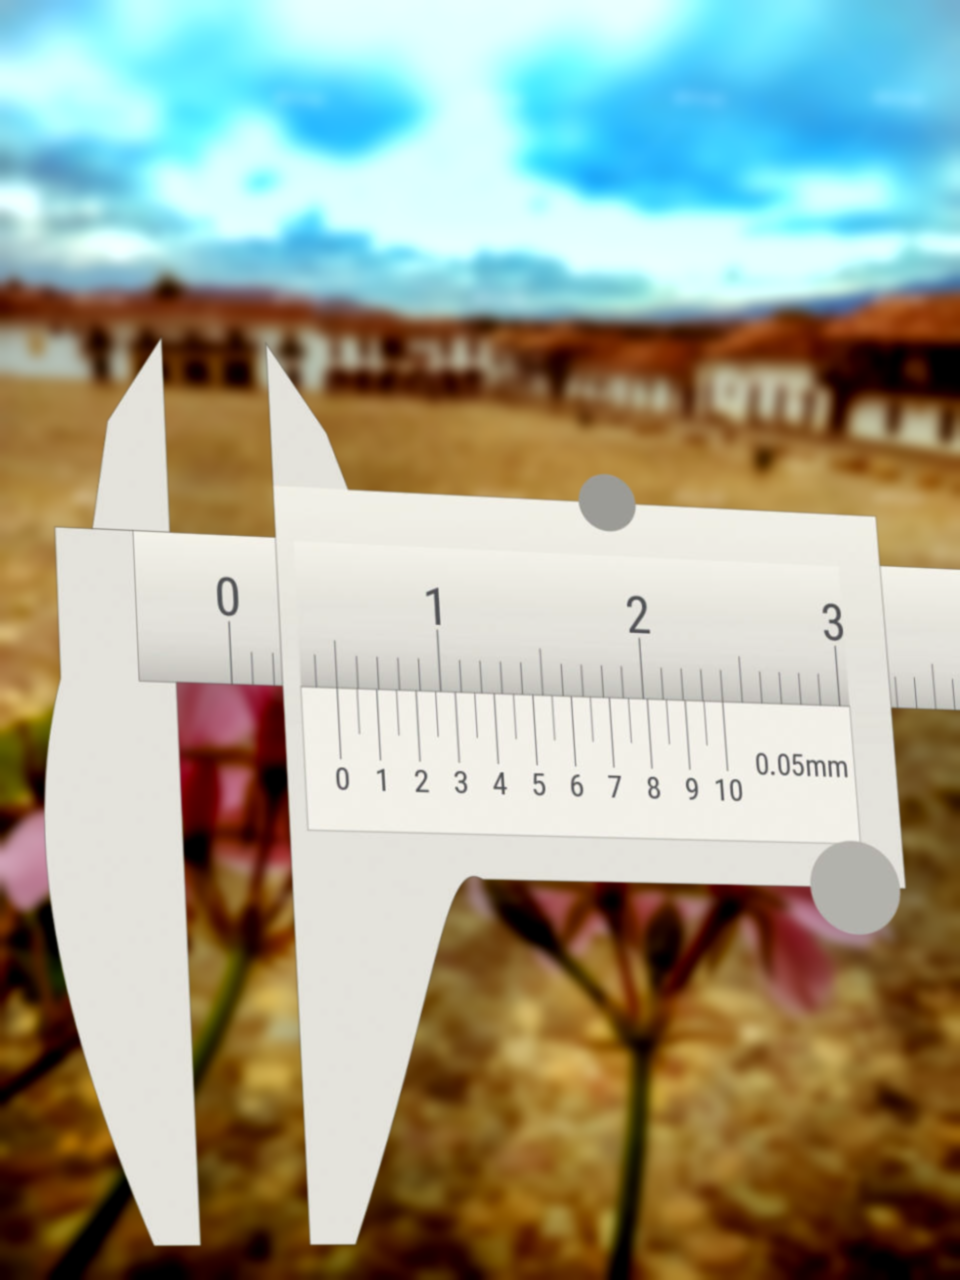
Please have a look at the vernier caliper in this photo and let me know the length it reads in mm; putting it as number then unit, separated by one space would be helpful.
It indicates 5.0 mm
